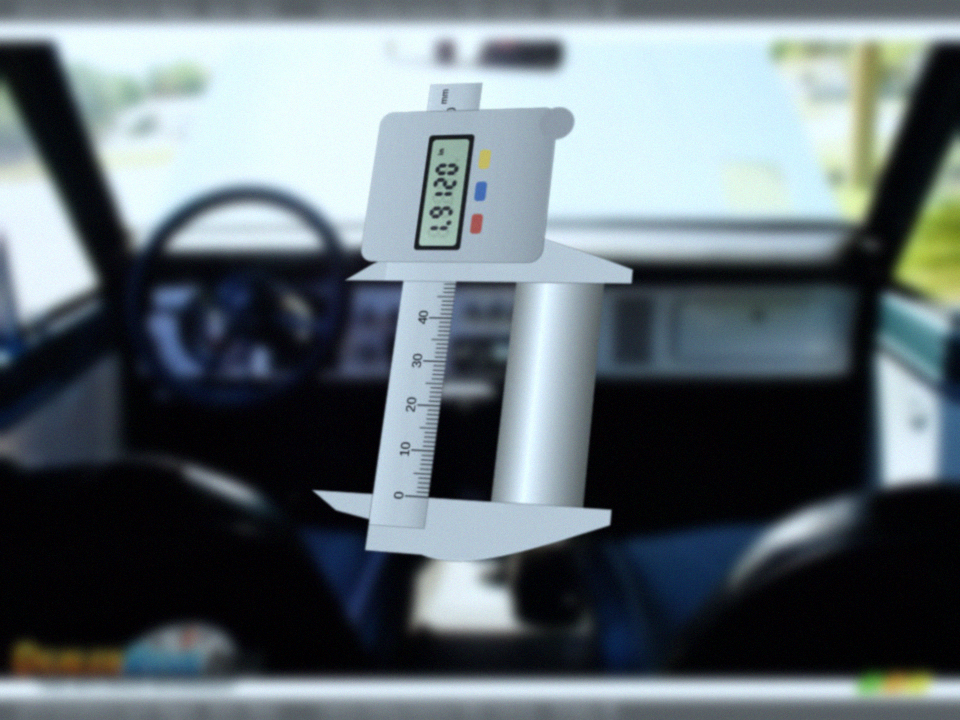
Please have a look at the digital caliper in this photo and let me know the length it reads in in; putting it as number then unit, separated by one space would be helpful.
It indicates 1.9120 in
